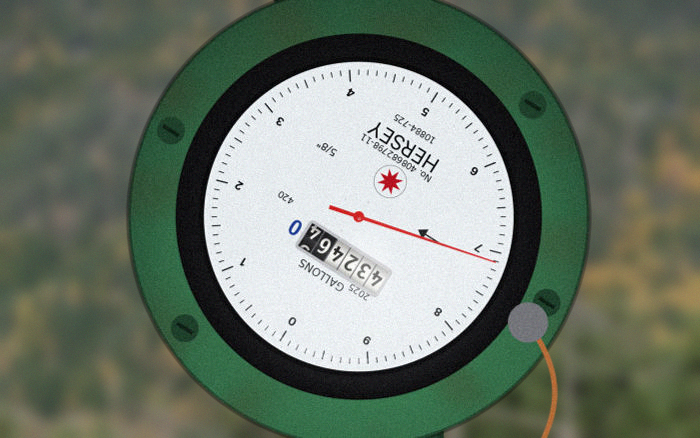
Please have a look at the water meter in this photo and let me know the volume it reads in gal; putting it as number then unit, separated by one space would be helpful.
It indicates 4324637.1 gal
